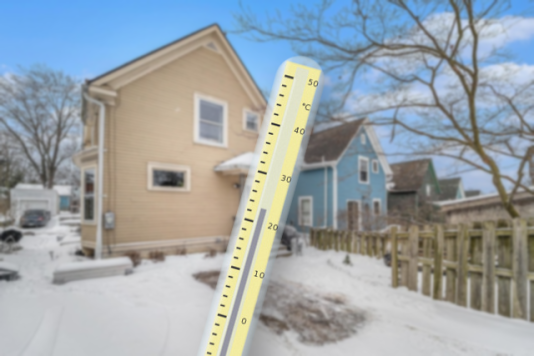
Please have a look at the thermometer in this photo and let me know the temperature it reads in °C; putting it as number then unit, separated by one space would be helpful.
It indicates 23 °C
